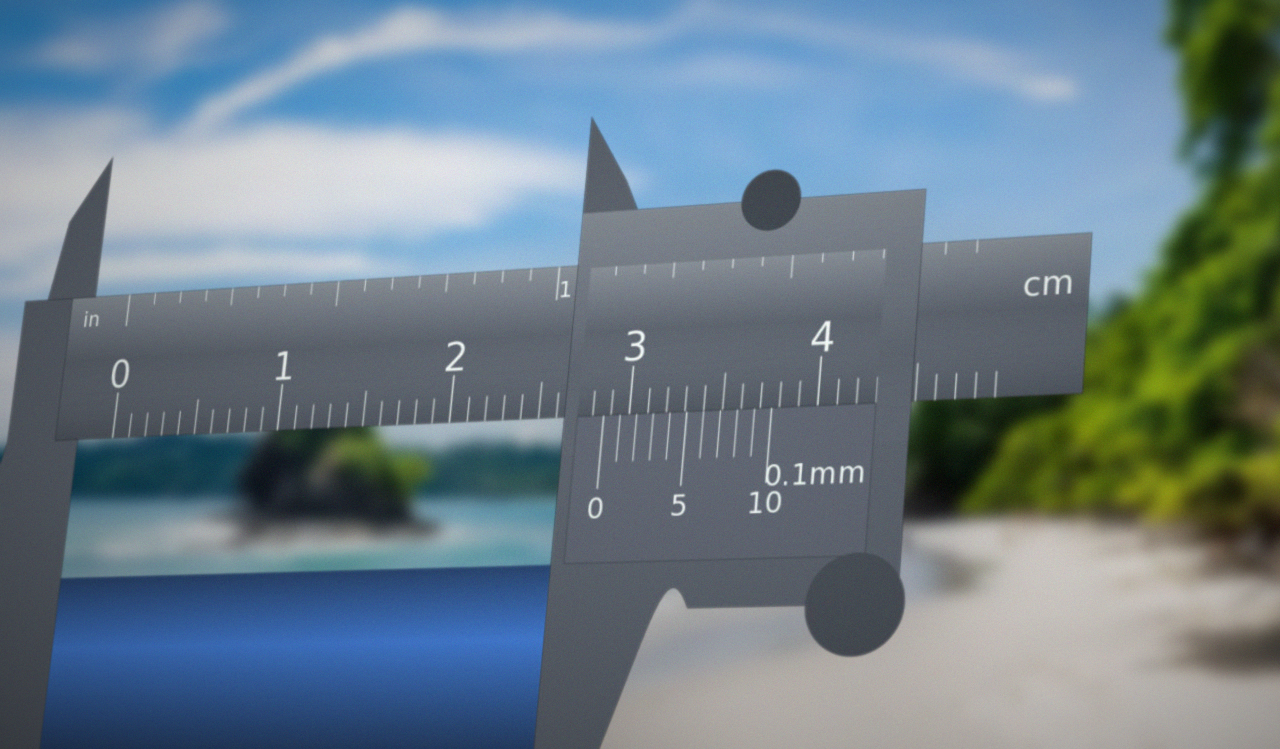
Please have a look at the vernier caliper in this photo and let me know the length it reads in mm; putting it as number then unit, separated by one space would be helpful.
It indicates 28.6 mm
